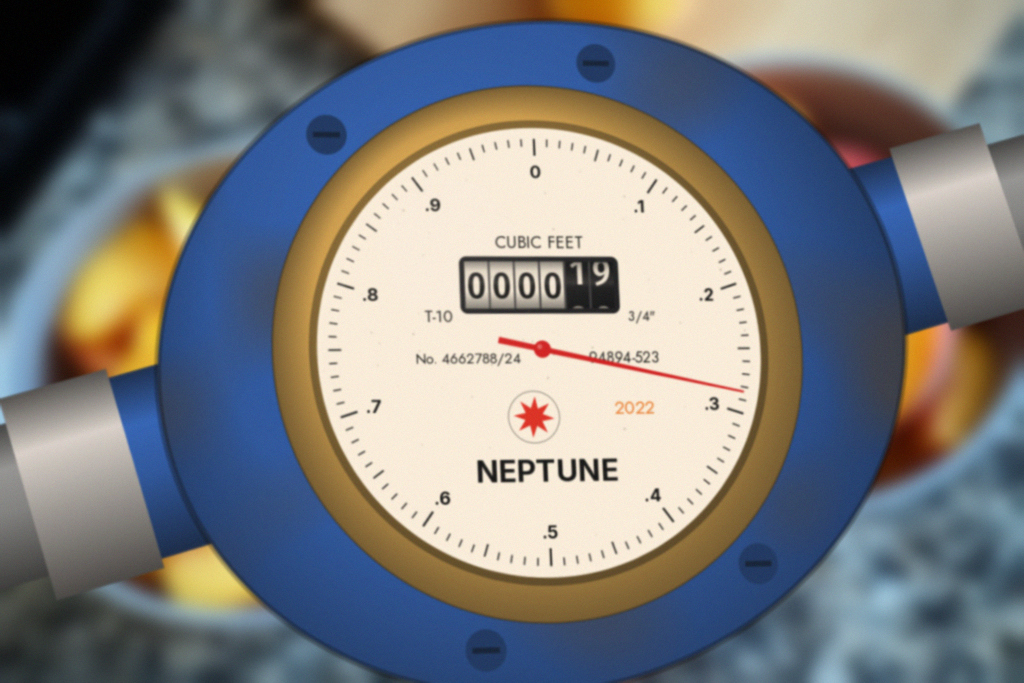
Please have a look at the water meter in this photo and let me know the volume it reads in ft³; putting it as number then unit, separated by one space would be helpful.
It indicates 19.28 ft³
